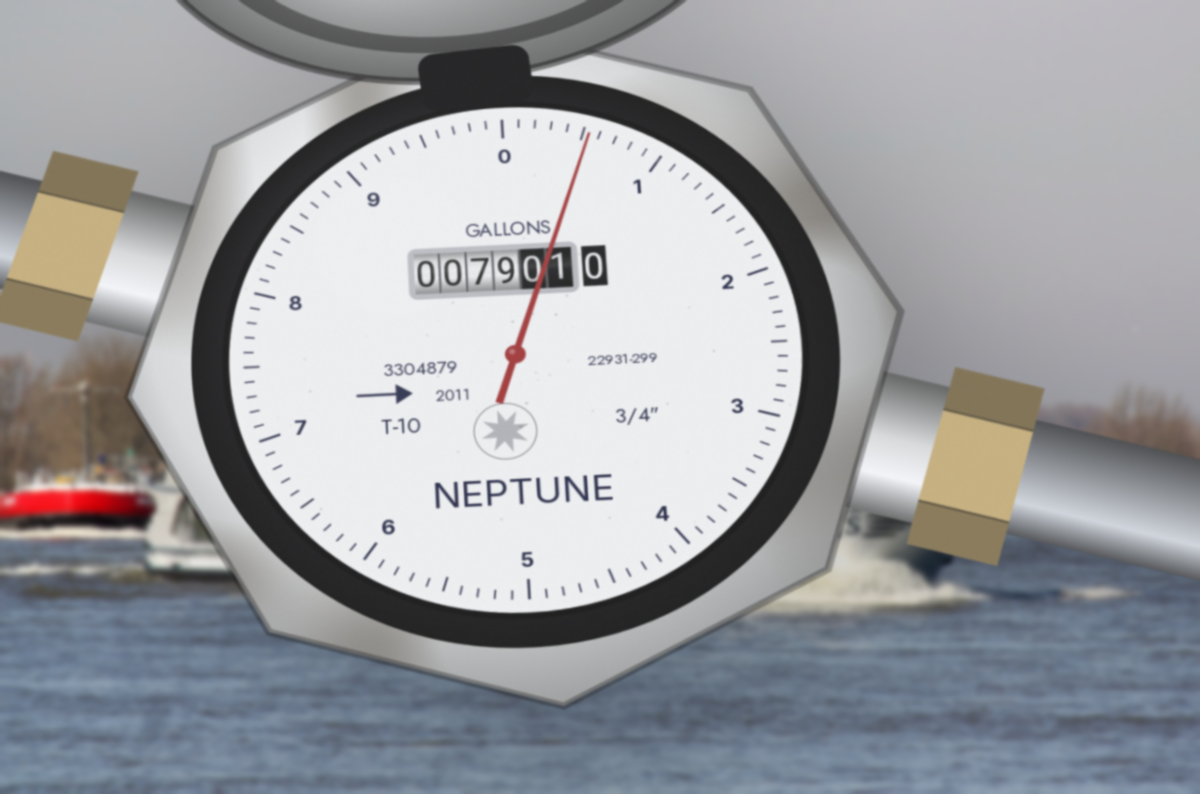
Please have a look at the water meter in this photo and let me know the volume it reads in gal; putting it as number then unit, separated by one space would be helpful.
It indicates 79010.5 gal
